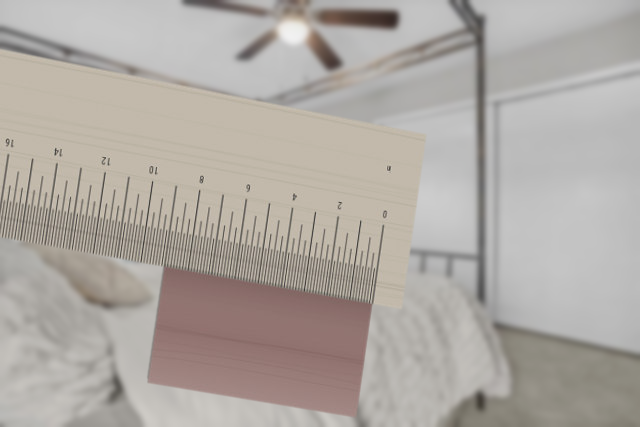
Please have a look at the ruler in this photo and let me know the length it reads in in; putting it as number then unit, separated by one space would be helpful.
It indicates 9 in
